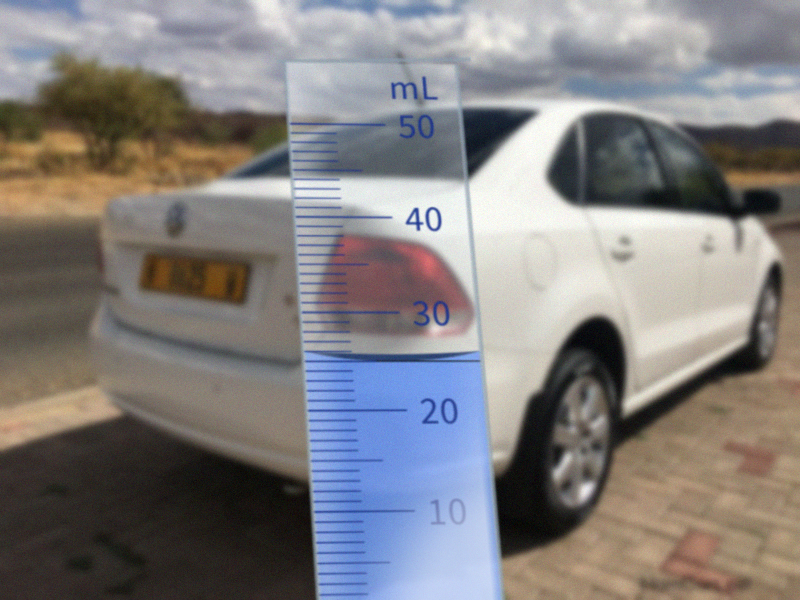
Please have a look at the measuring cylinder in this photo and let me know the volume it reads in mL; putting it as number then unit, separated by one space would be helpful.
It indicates 25 mL
